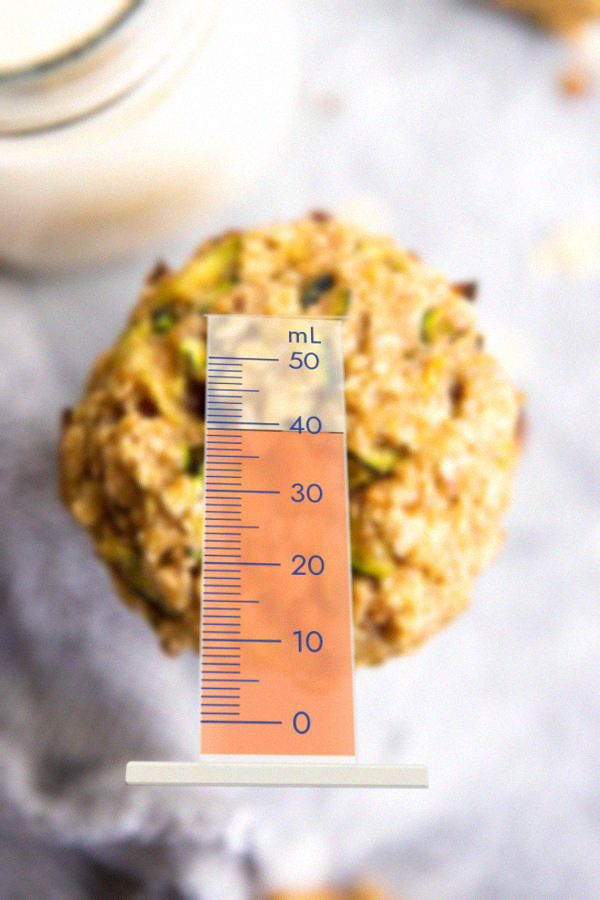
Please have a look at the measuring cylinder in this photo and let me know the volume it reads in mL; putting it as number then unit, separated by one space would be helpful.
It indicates 39 mL
